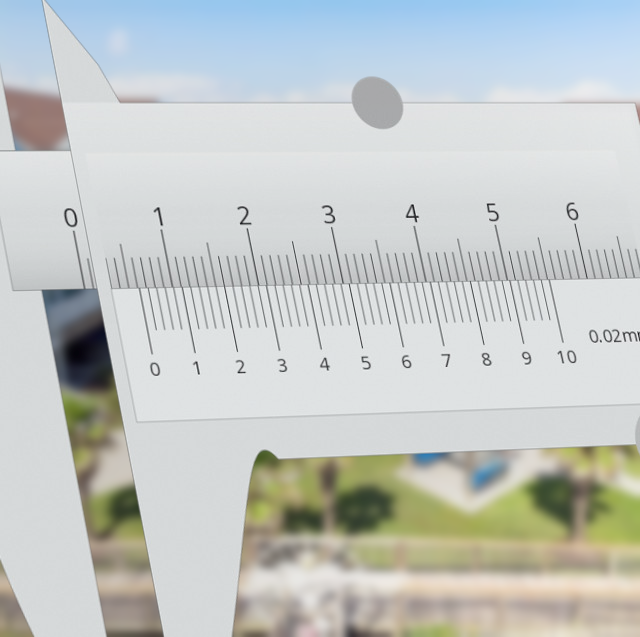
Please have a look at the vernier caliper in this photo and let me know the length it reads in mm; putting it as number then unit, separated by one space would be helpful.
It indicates 6.2 mm
